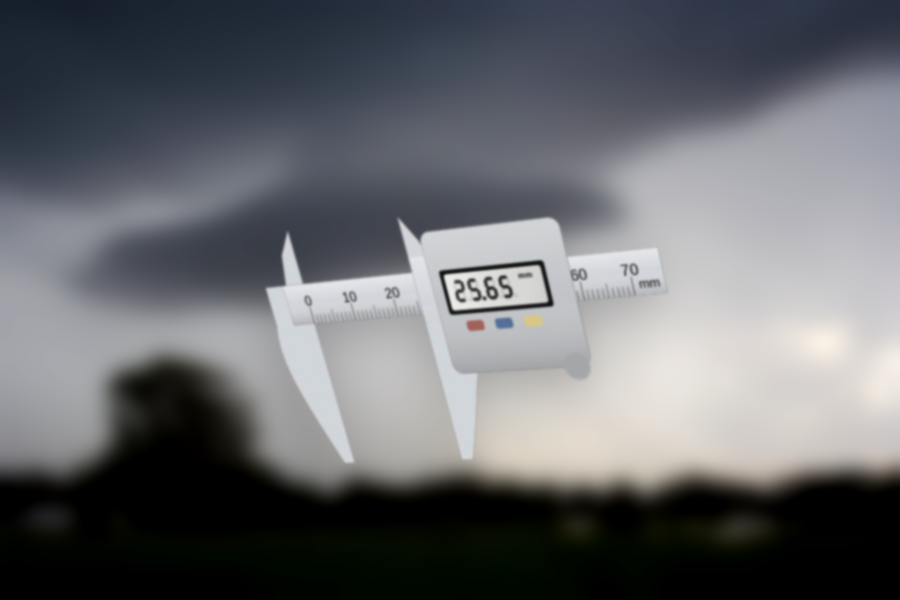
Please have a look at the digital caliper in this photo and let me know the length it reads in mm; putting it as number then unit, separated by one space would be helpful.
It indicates 25.65 mm
